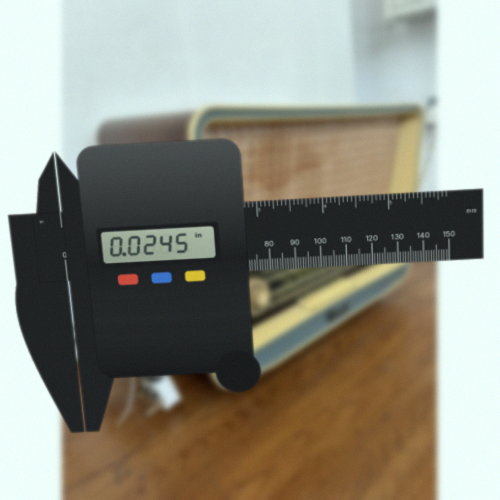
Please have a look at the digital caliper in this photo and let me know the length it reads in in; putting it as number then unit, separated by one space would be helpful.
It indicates 0.0245 in
